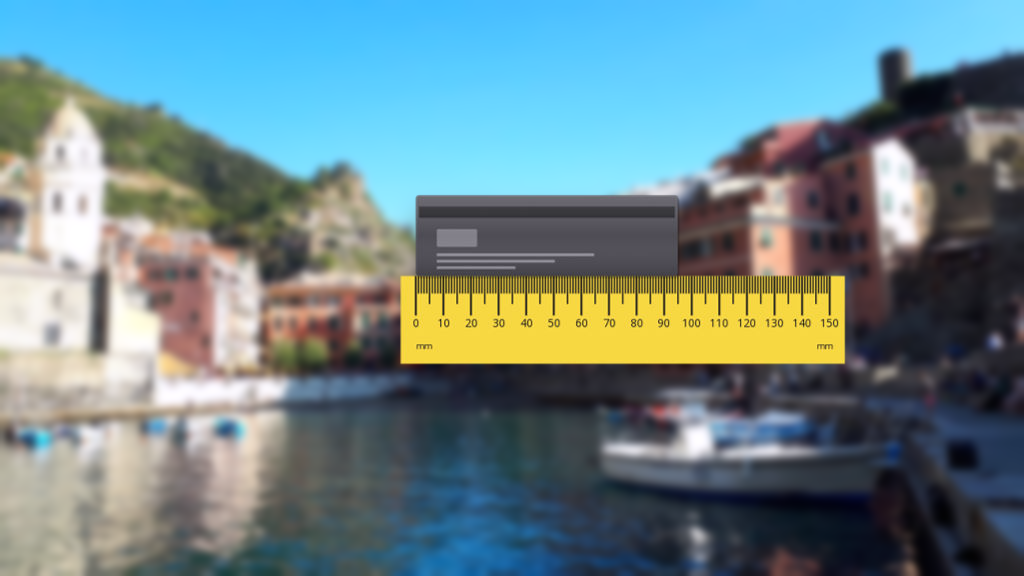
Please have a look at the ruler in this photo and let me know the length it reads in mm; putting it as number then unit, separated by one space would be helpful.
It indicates 95 mm
